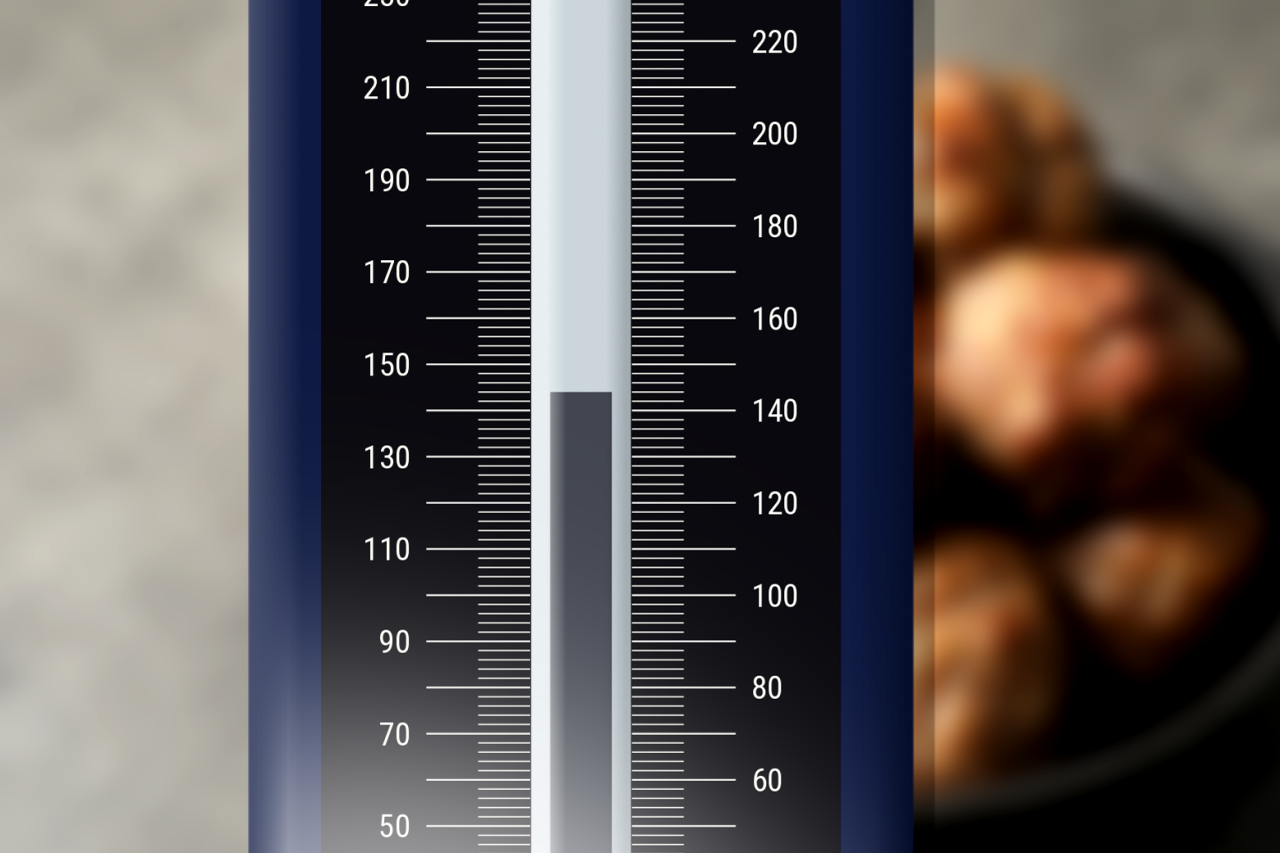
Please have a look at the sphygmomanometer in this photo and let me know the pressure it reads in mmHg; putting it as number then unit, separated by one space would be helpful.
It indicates 144 mmHg
